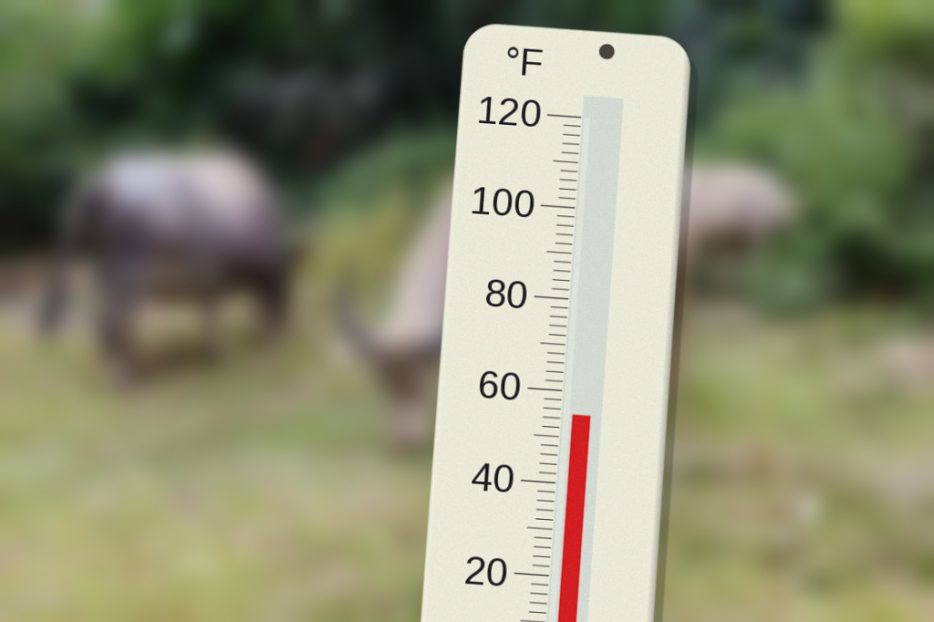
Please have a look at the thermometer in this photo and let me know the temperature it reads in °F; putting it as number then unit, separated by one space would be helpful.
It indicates 55 °F
